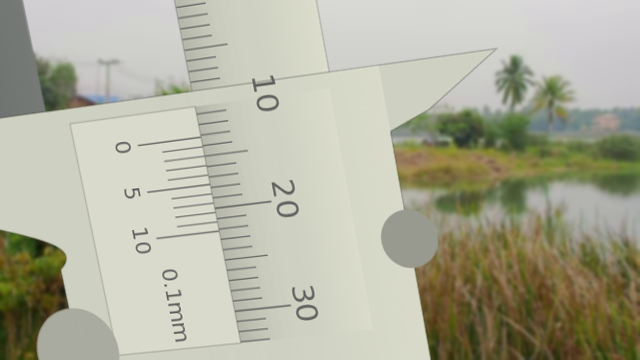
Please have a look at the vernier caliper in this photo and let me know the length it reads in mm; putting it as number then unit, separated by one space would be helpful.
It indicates 13.2 mm
